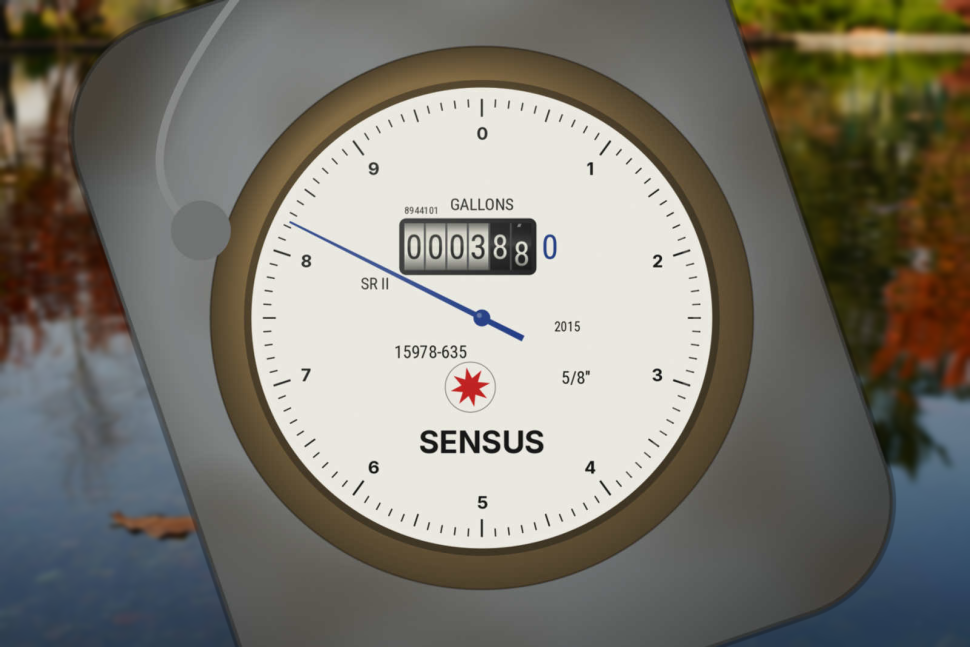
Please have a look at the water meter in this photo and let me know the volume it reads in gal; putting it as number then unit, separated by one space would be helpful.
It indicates 3878.2 gal
